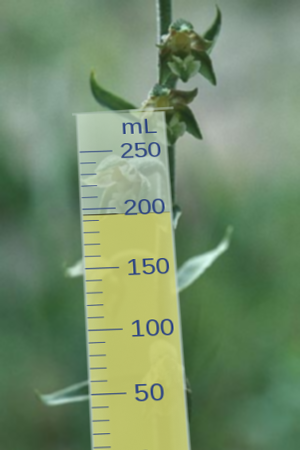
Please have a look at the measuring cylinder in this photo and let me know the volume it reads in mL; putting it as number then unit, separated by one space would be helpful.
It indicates 195 mL
